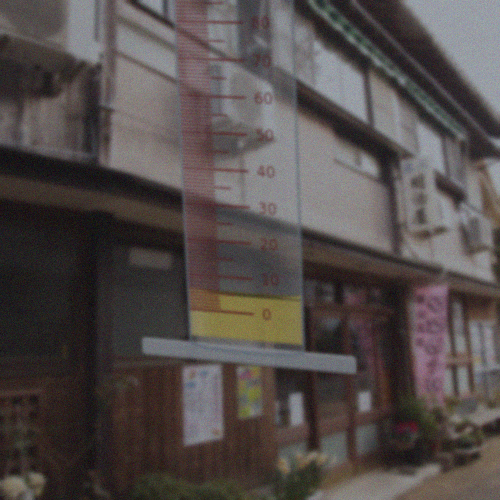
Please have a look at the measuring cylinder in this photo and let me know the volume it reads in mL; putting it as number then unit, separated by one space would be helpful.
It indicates 5 mL
